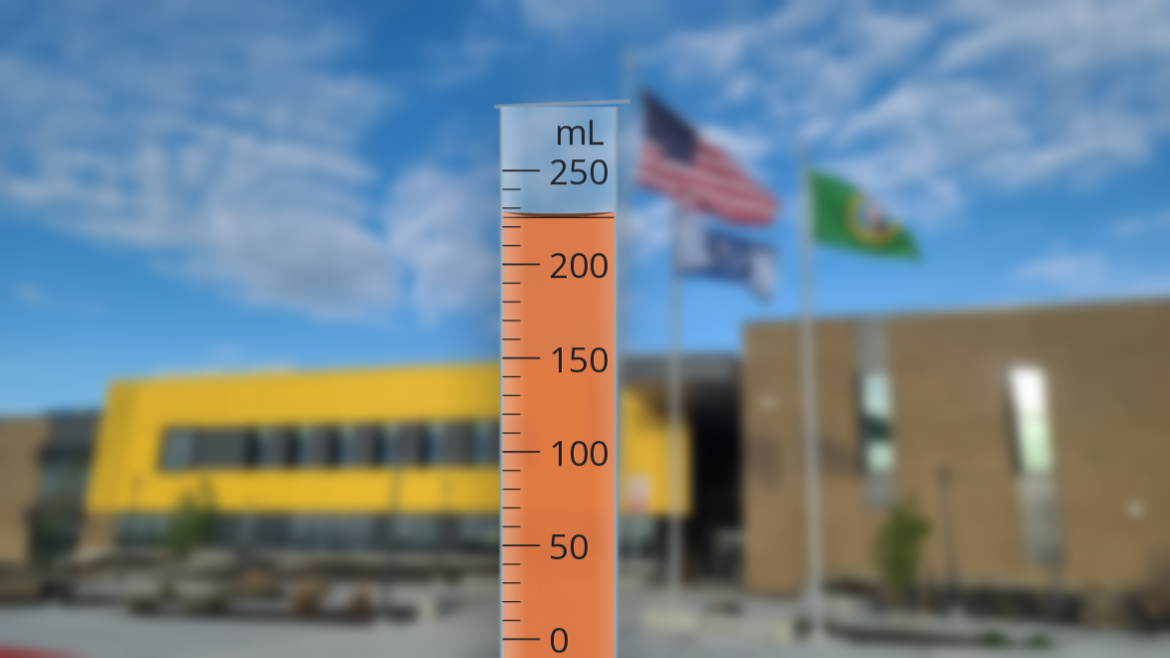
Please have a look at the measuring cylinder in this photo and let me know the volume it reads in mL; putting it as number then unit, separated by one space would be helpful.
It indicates 225 mL
